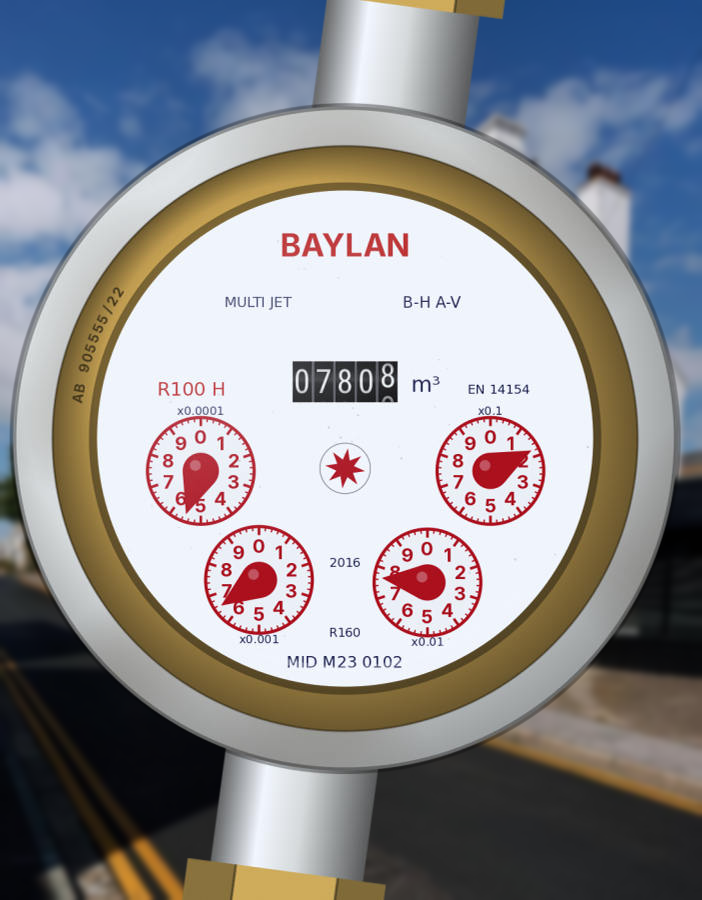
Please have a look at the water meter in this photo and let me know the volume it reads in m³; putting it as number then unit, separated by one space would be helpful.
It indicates 7808.1765 m³
